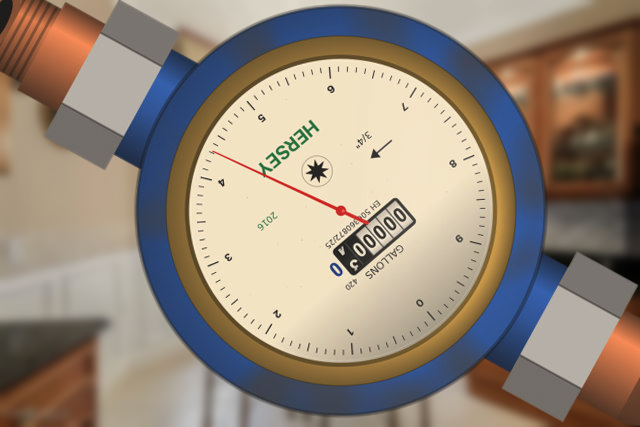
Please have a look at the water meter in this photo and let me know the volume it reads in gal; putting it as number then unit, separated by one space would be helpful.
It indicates 34.3 gal
